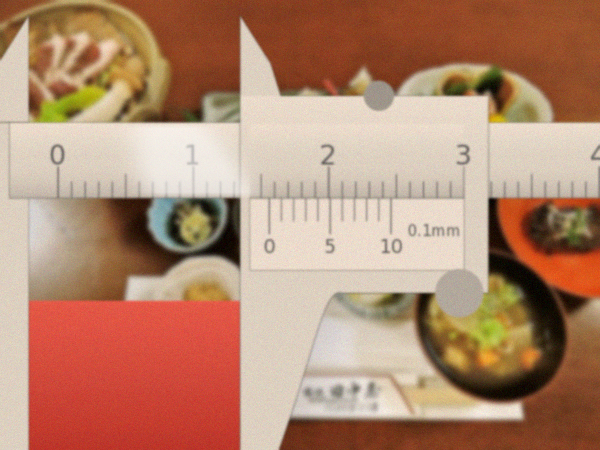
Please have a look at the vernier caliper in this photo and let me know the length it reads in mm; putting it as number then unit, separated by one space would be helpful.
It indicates 15.6 mm
